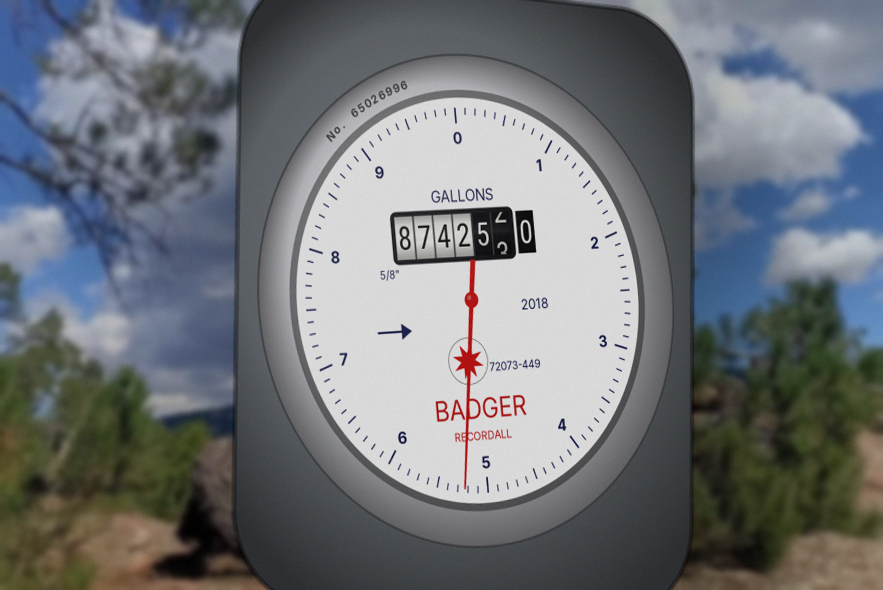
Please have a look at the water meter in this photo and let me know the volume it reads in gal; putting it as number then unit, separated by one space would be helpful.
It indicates 8742525.2 gal
